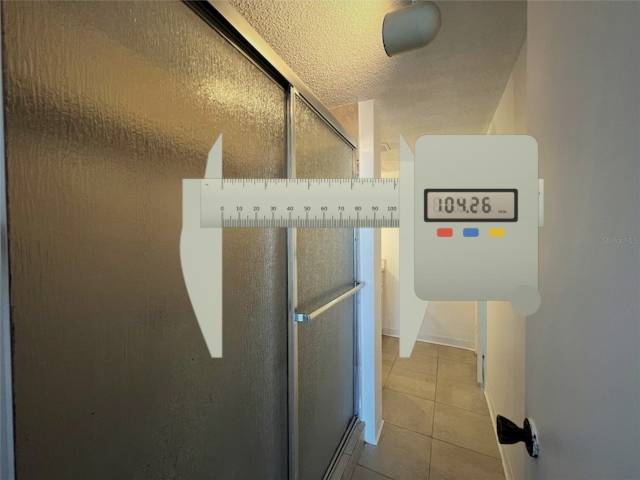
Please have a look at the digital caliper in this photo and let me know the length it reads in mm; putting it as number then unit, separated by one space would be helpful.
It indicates 104.26 mm
